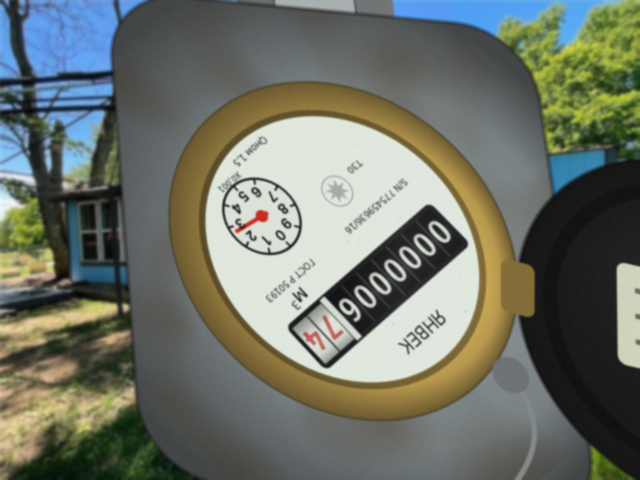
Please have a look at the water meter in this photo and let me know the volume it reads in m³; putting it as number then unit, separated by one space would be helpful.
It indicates 6.742 m³
